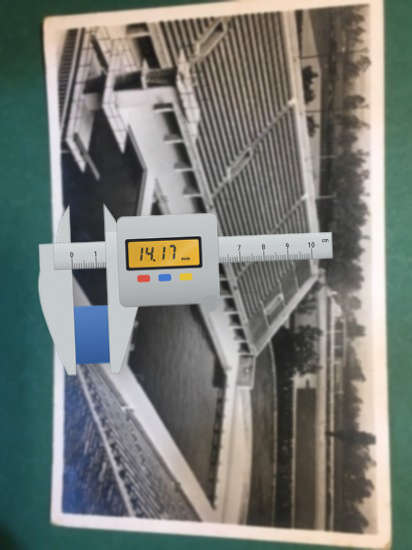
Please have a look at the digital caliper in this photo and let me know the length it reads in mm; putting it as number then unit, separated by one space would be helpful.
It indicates 14.17 mm
